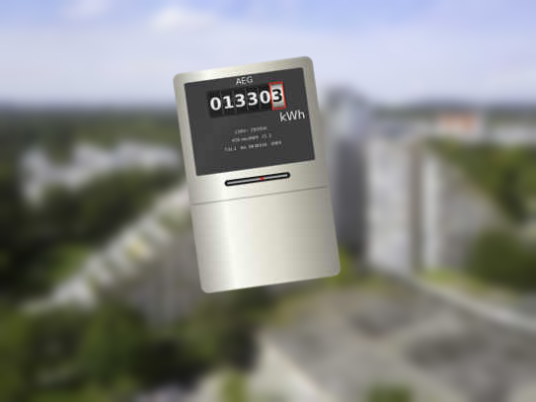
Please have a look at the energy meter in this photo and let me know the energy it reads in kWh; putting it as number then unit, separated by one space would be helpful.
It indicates 1330.3 kWh
